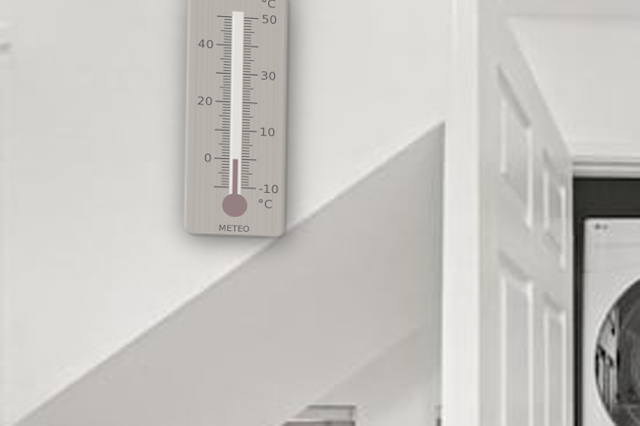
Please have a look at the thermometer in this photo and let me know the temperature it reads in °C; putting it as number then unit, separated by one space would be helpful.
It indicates 0 °C
